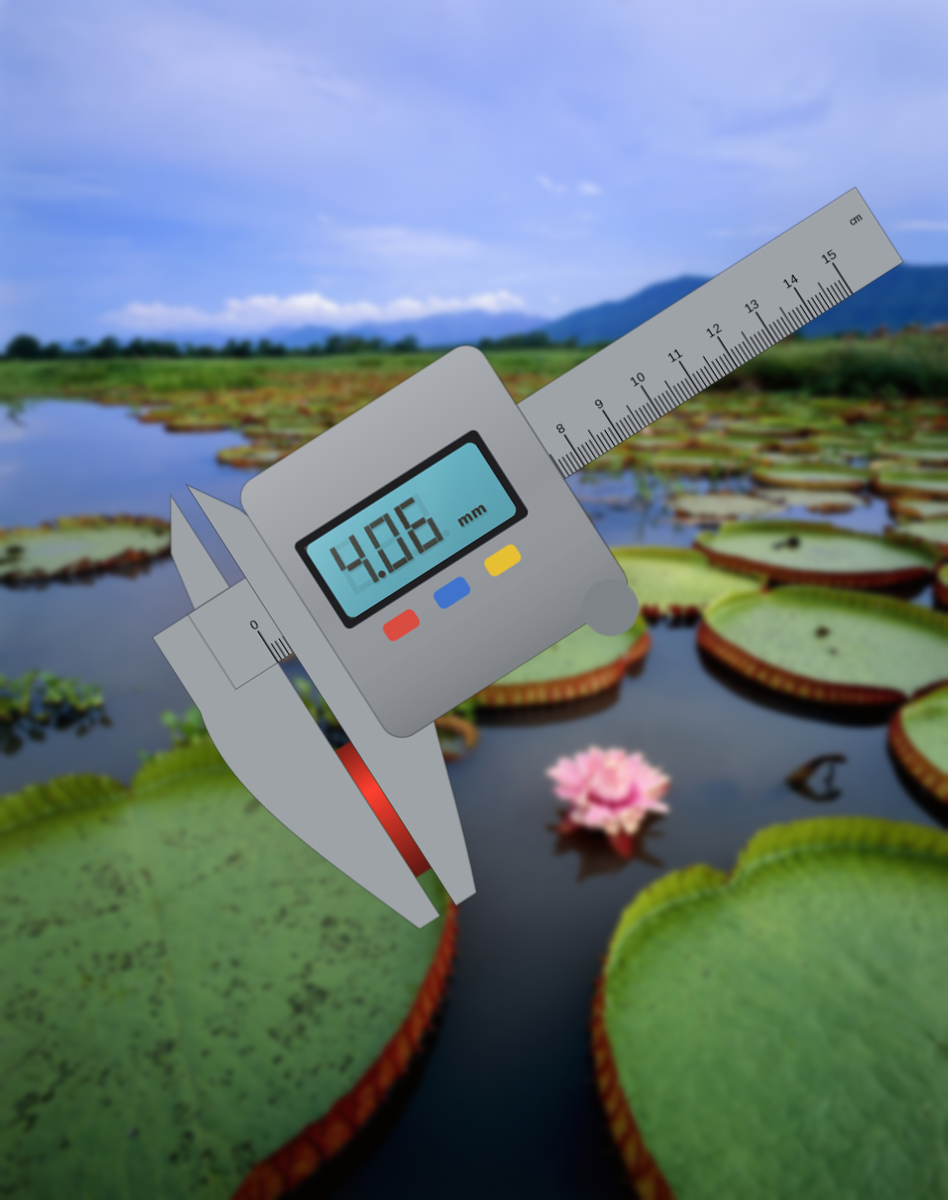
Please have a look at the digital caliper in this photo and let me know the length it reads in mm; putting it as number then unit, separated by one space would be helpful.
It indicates 4.06 mm
